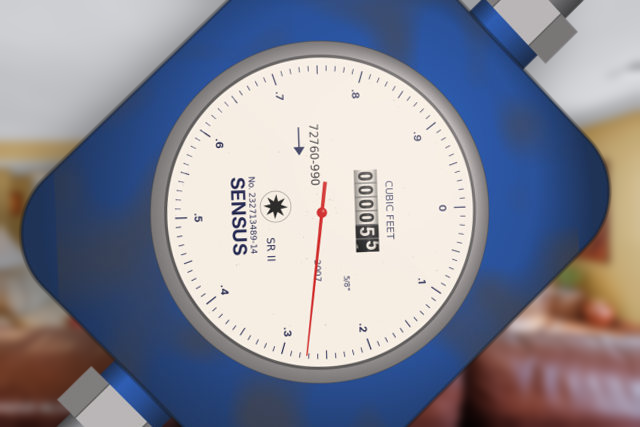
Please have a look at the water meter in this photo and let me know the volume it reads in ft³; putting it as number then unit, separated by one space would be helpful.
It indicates 55.27 ft³
